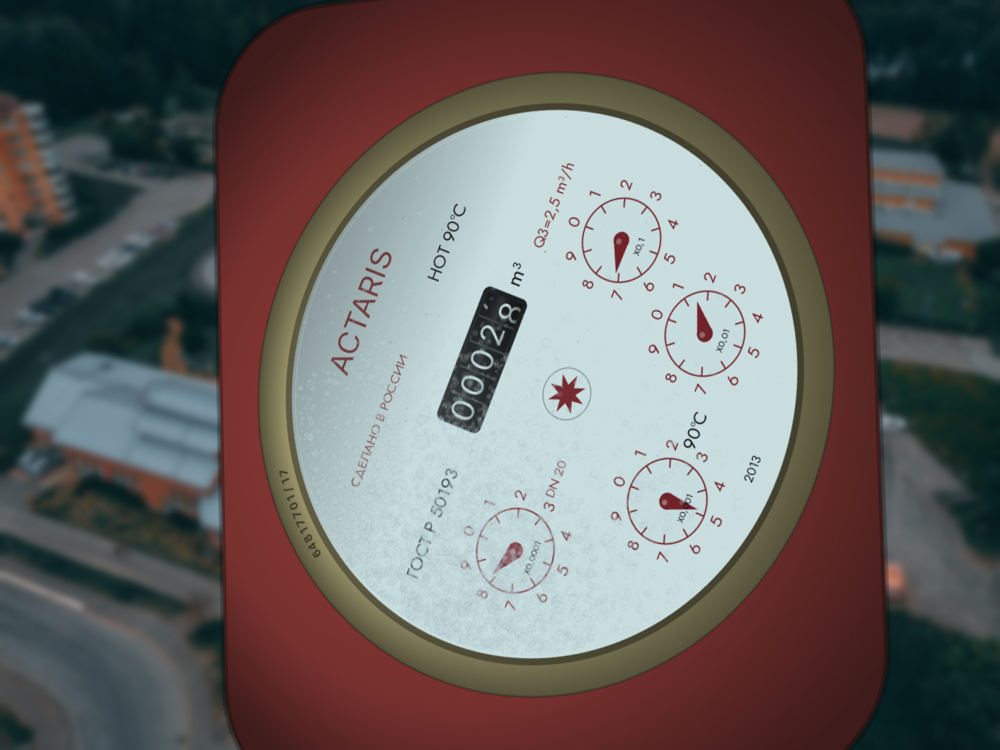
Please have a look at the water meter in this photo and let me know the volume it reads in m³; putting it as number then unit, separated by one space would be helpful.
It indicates 27.7148 m³
